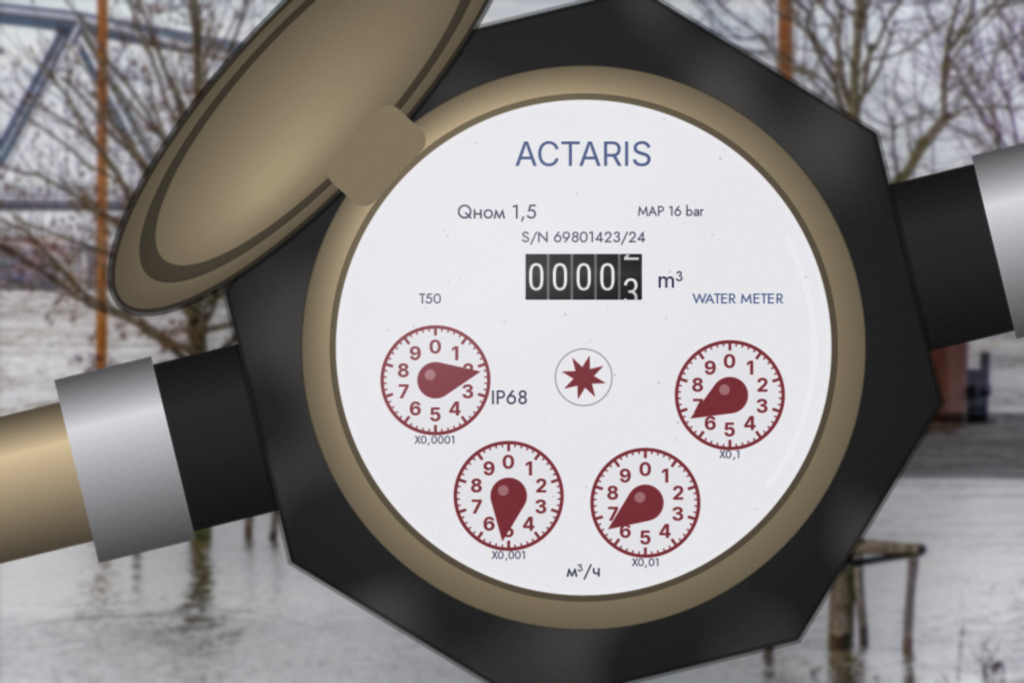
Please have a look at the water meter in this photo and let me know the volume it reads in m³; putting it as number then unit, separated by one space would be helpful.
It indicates 2.6652 m³
